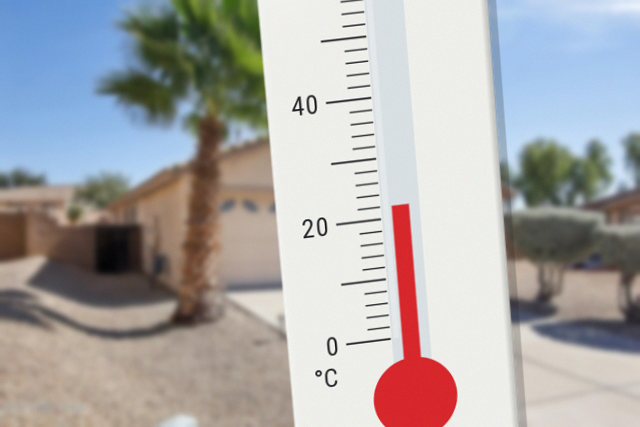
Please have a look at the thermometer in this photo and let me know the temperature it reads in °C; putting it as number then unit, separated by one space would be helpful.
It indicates 22 °C
